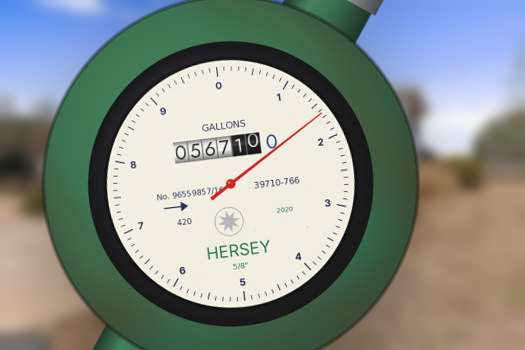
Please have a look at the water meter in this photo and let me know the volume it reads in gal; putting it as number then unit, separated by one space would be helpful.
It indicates 567101.6 gal
